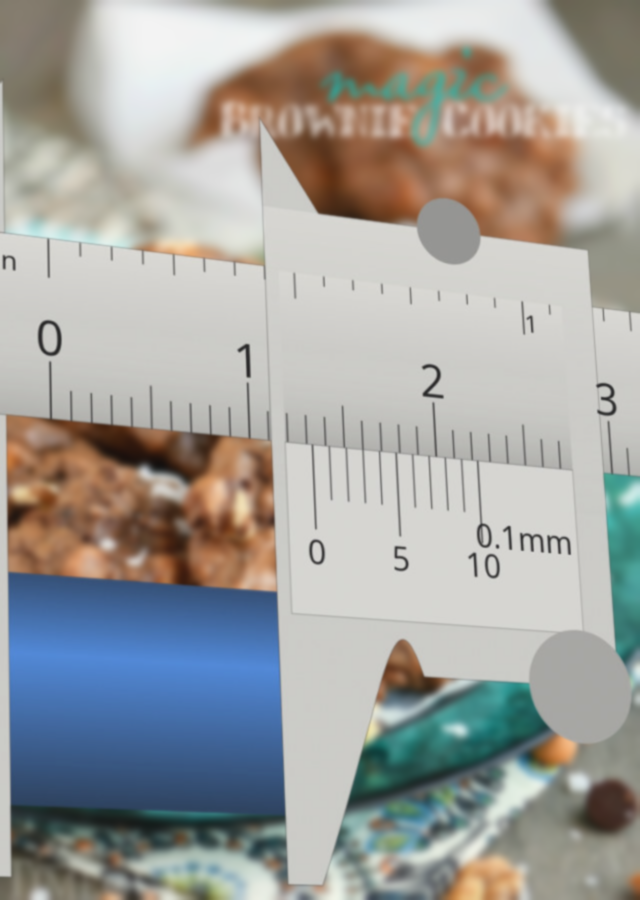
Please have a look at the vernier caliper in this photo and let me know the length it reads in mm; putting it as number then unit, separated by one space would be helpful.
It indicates 13.3 mm
